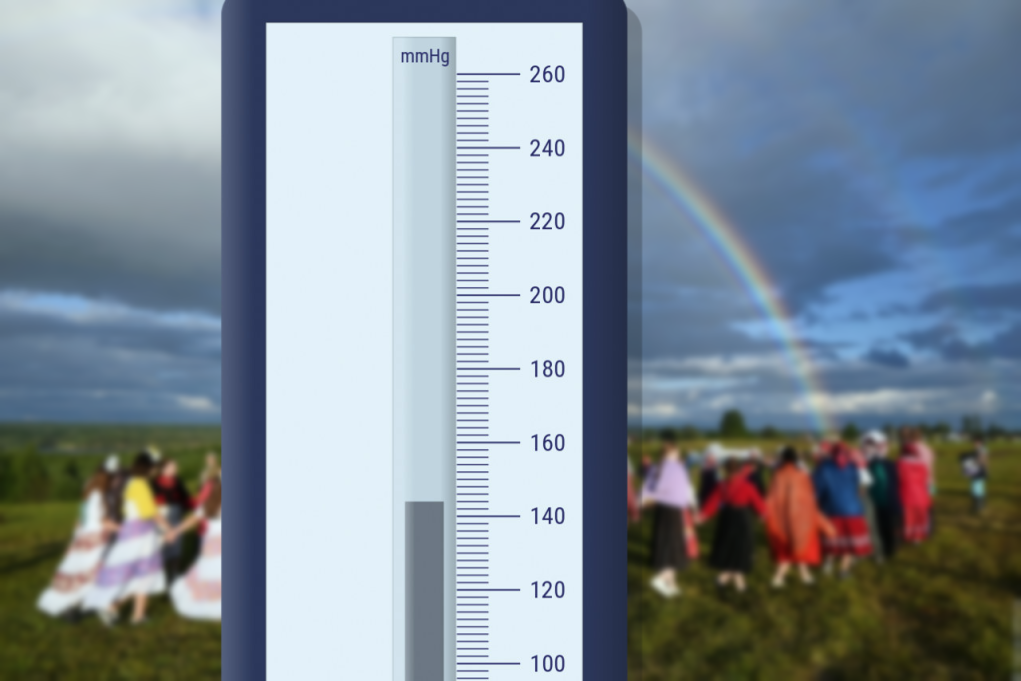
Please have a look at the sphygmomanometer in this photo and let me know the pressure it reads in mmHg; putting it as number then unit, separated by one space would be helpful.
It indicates 144 mmHg
